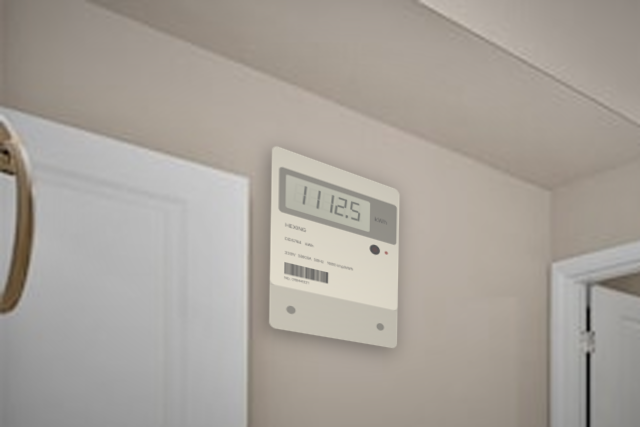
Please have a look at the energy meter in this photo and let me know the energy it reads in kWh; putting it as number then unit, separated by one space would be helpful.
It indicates 1112.5 kWh
